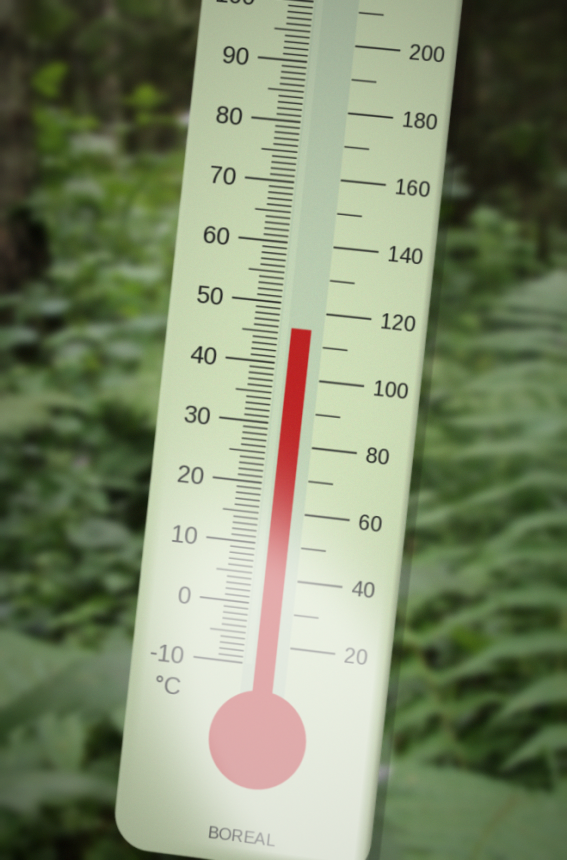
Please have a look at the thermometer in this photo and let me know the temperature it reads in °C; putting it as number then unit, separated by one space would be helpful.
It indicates 46 °C
